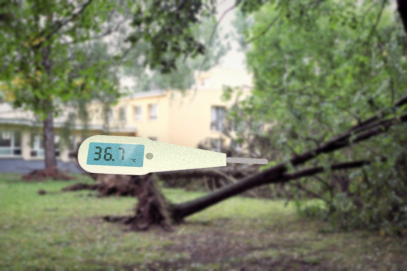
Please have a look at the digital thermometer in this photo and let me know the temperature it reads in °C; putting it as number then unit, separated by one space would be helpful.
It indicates 36.7 °C
